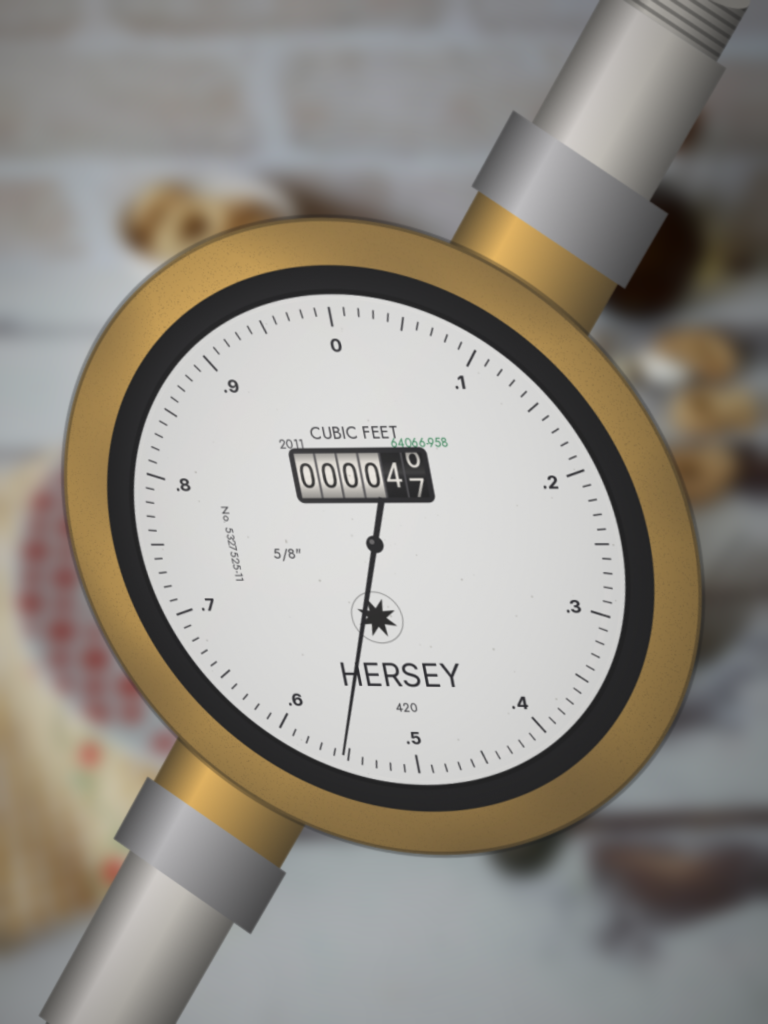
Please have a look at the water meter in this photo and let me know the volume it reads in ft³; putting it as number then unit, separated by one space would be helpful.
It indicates 46.55 ft³
